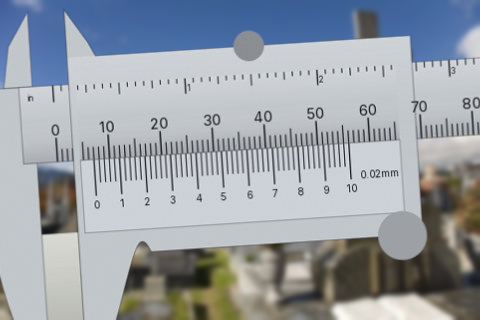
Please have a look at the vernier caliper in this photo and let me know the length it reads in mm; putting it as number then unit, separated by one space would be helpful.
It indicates 7.0 mm
